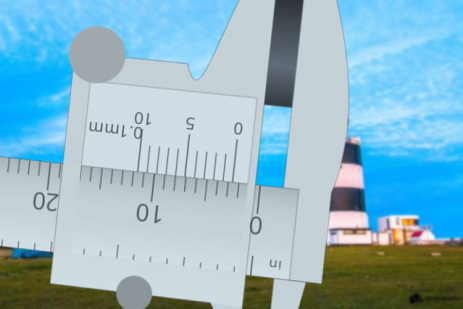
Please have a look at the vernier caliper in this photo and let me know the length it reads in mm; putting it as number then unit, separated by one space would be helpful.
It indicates 2.6 mm
